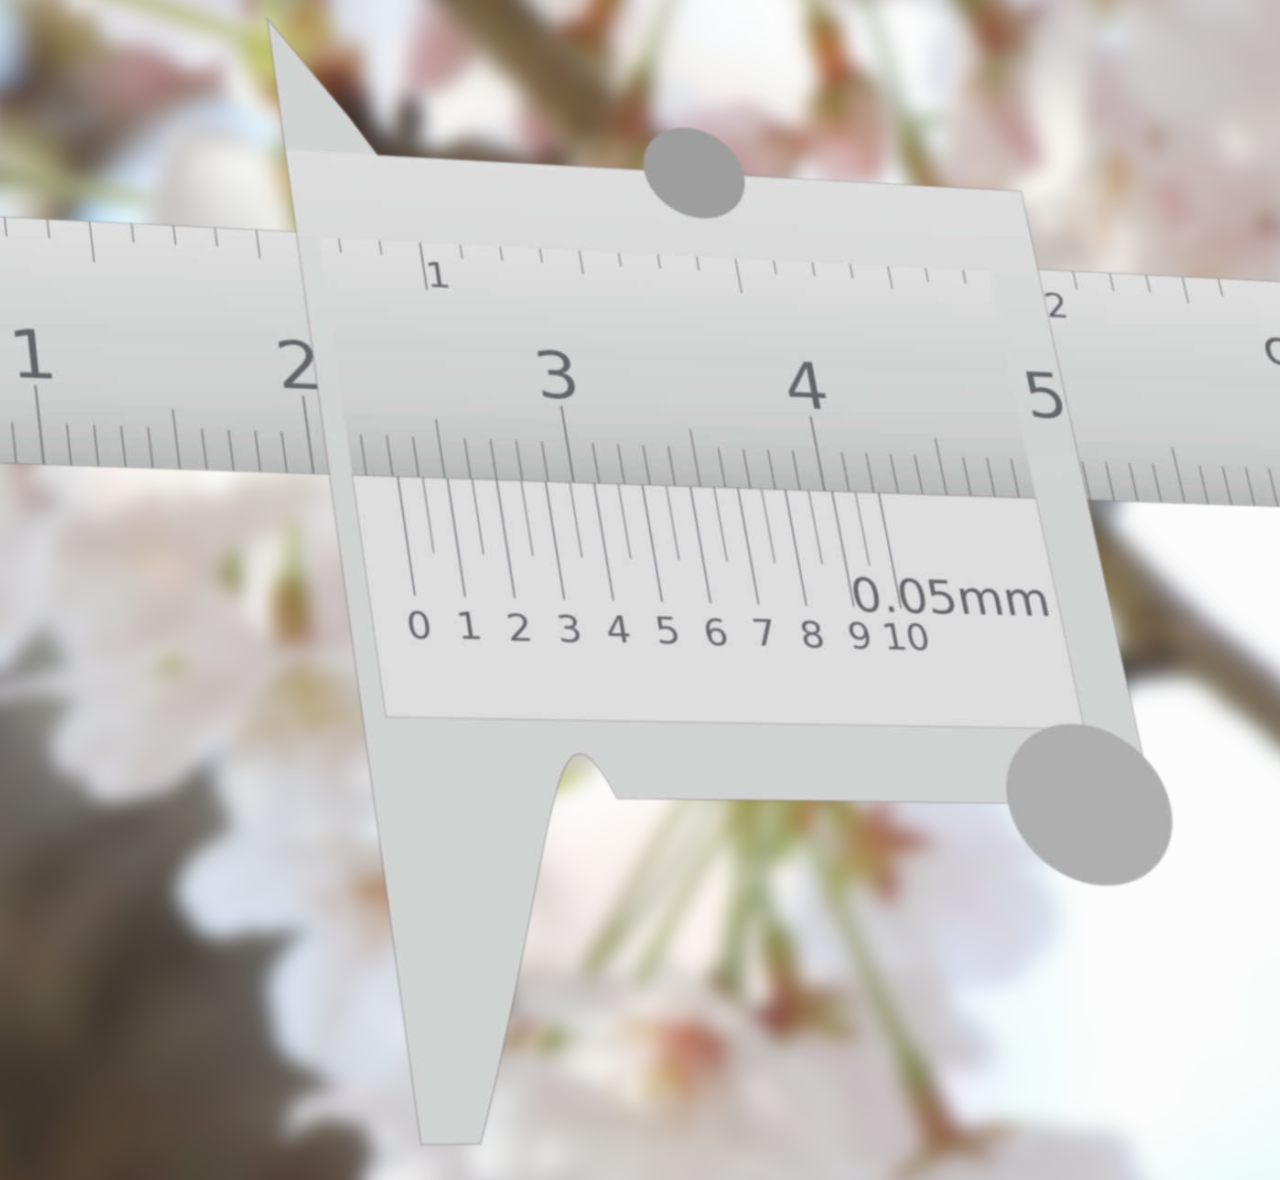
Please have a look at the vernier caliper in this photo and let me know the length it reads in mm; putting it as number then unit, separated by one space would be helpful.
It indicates 23.2 mm
